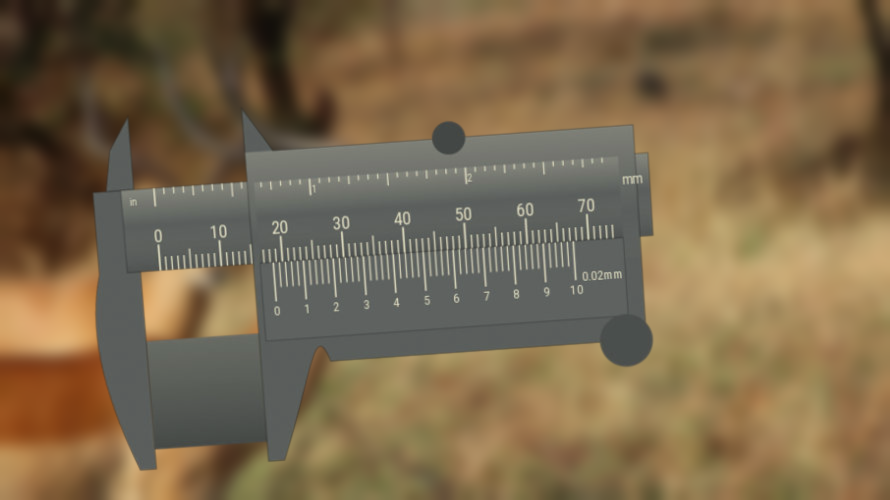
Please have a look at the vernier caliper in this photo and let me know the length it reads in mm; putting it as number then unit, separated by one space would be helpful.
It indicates 18.5 mm
